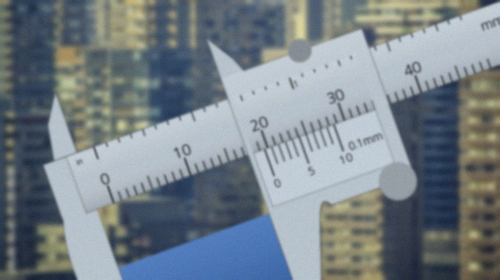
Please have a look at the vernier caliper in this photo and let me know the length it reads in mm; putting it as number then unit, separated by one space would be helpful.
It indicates 19.6 mm
